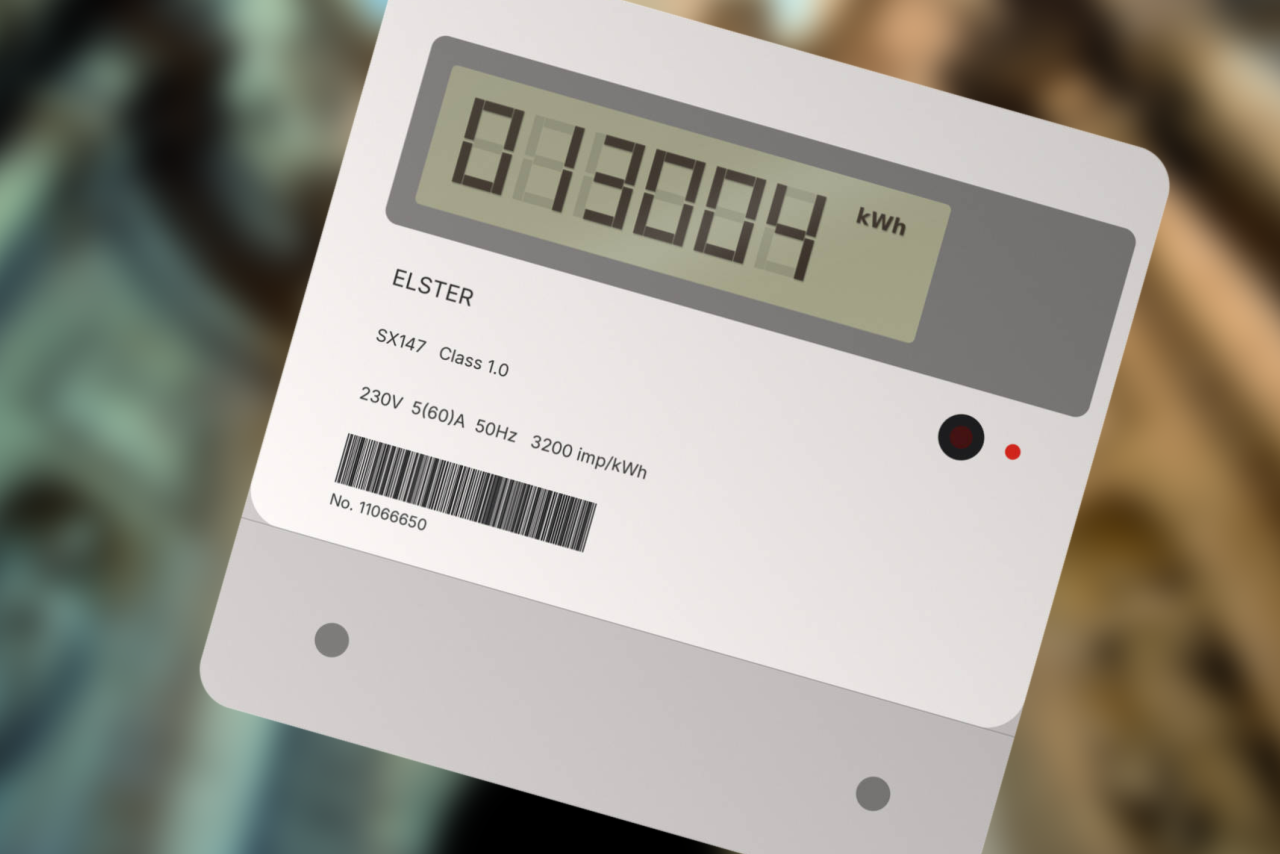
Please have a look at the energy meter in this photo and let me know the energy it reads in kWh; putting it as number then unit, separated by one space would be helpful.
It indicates 13004 kWh
